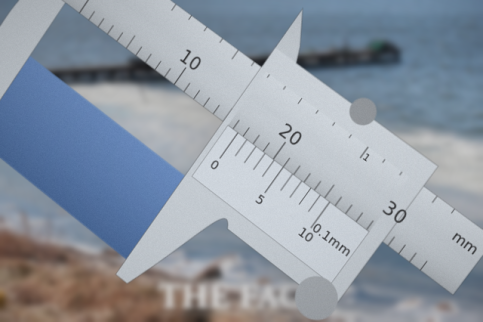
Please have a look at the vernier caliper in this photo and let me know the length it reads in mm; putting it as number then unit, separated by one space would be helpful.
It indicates 16.5 mm
